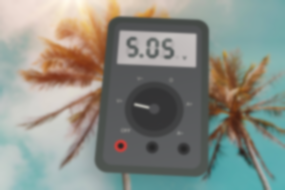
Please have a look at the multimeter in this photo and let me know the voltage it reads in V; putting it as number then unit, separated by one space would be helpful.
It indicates 5.05 V
